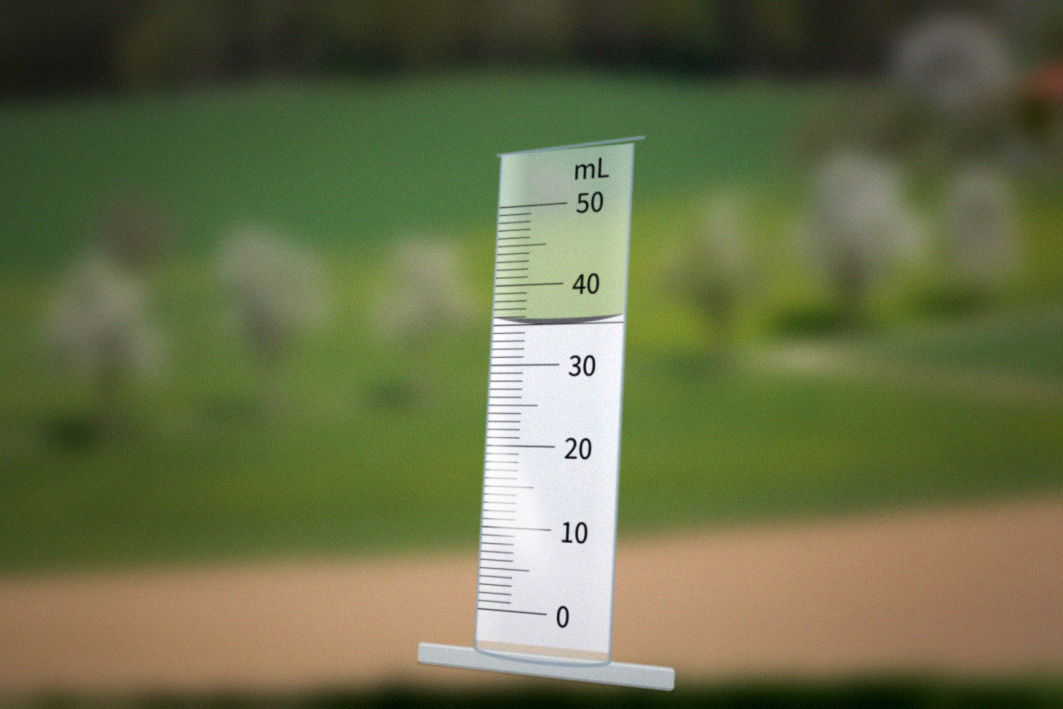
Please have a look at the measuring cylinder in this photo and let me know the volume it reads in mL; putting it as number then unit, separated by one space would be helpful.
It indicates 35 mL
